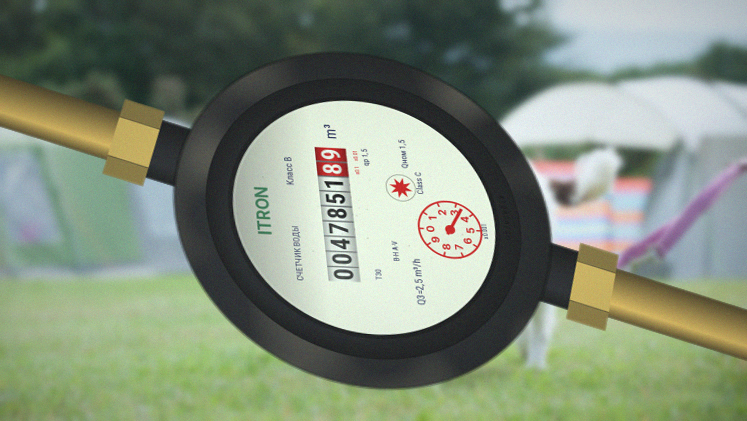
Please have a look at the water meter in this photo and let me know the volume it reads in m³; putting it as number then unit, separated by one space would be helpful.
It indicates 47851.893 m³
